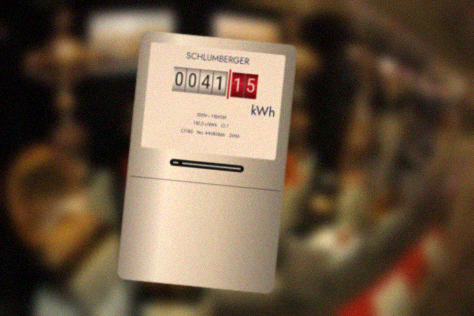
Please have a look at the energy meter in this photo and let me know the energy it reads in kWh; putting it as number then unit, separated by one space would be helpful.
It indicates 41.15 kWh
